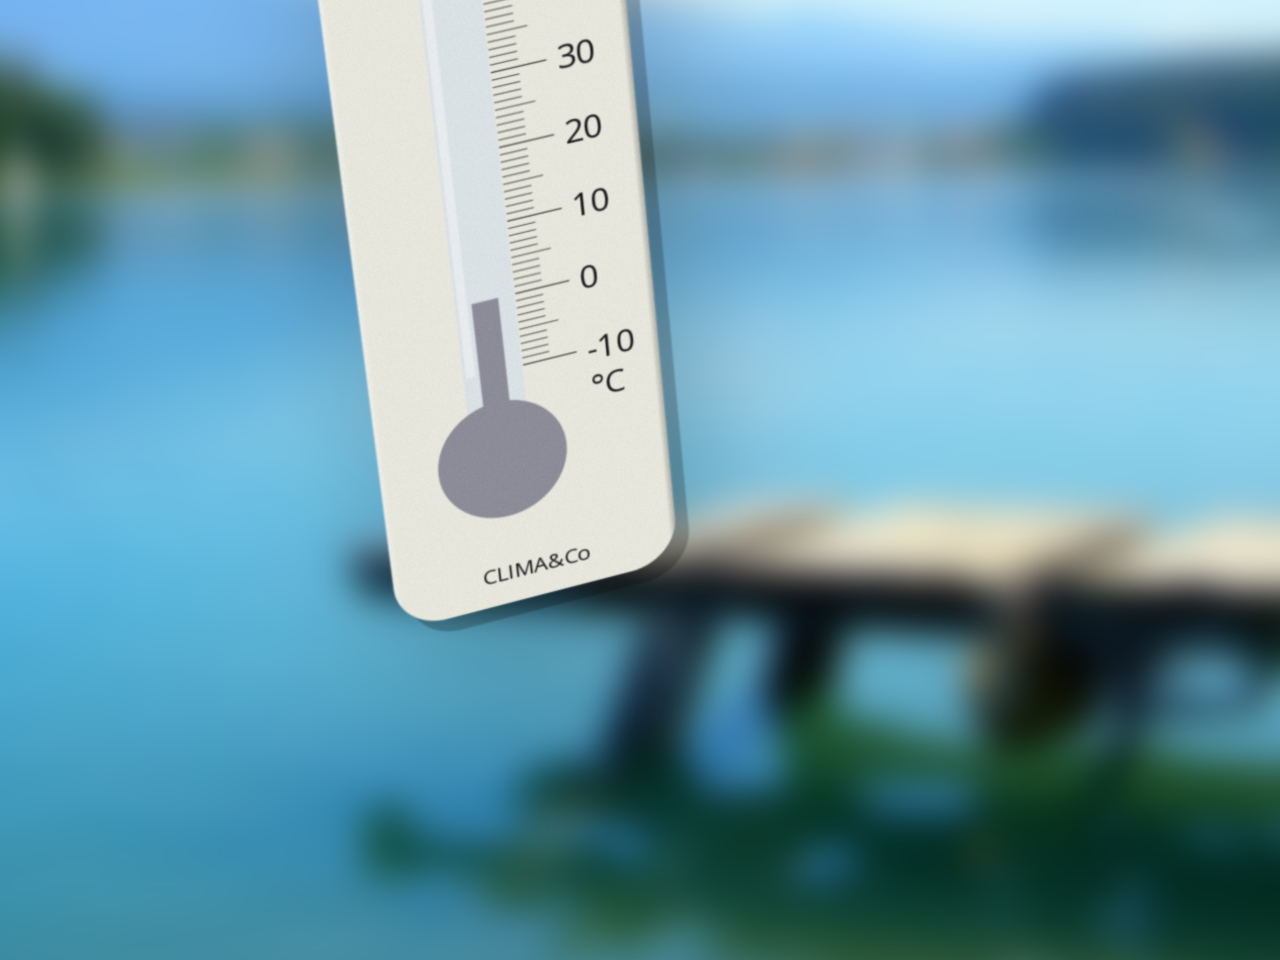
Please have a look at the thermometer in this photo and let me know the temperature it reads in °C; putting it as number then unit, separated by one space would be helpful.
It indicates 0 °C
